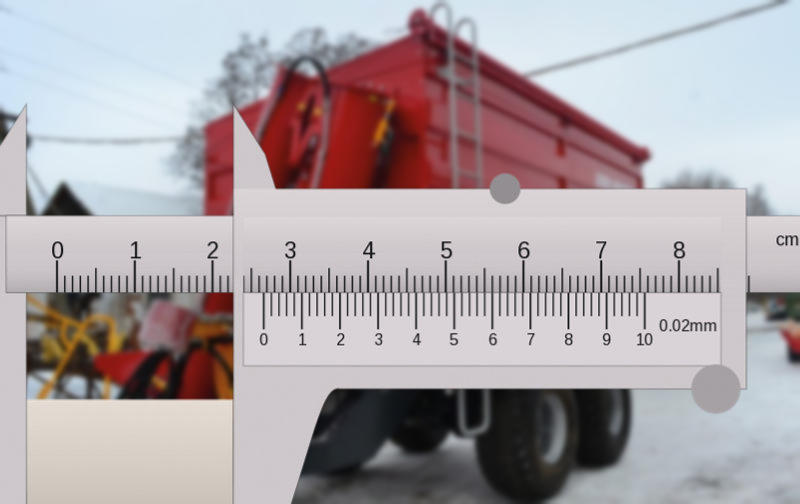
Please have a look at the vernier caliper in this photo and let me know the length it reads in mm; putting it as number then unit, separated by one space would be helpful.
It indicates 26.6 mm
